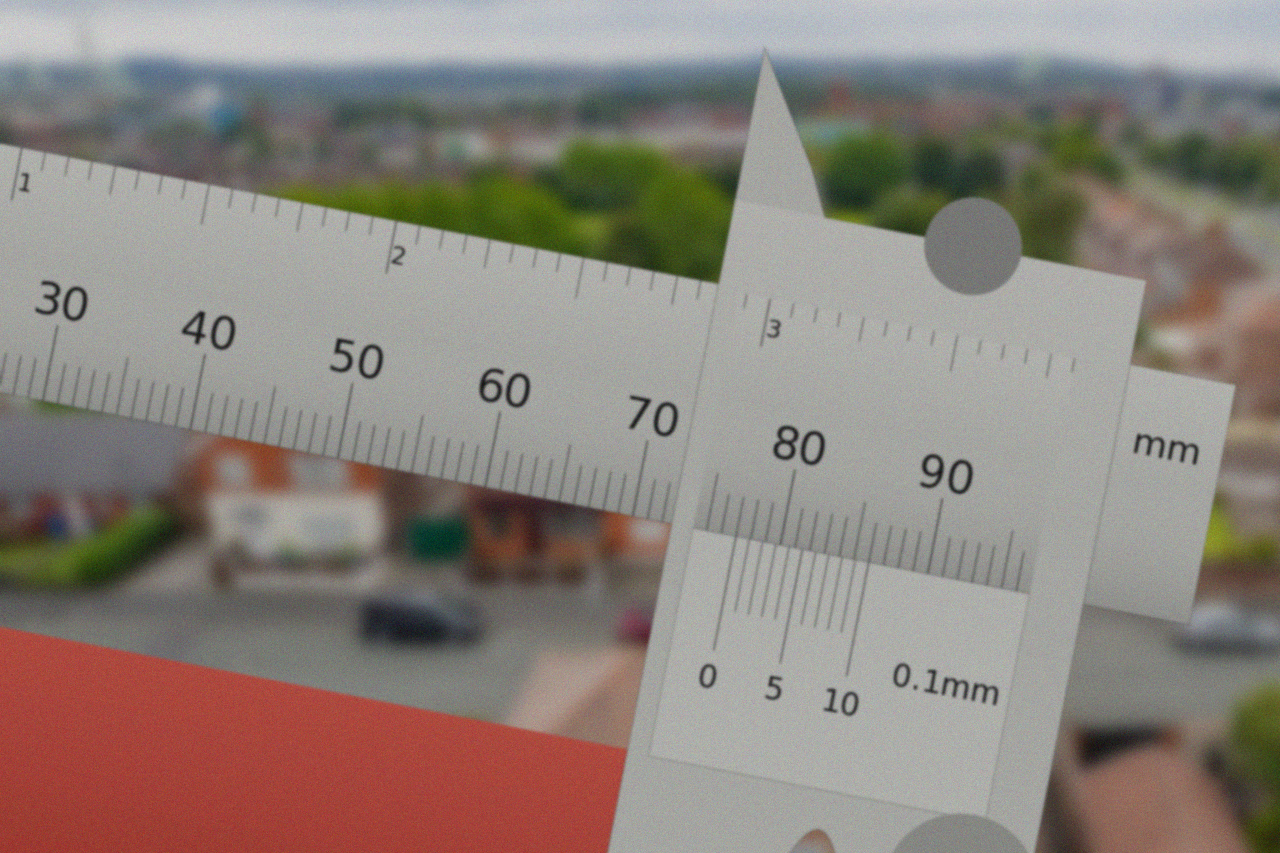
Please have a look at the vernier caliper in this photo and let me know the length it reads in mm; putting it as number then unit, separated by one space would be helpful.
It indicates 77.0 mm
